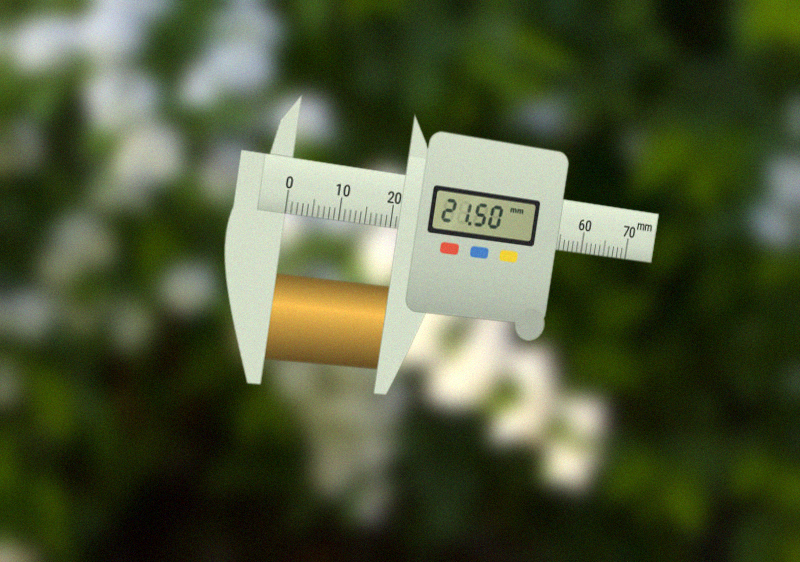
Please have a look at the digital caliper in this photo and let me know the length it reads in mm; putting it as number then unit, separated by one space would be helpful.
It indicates 21.50 mm
